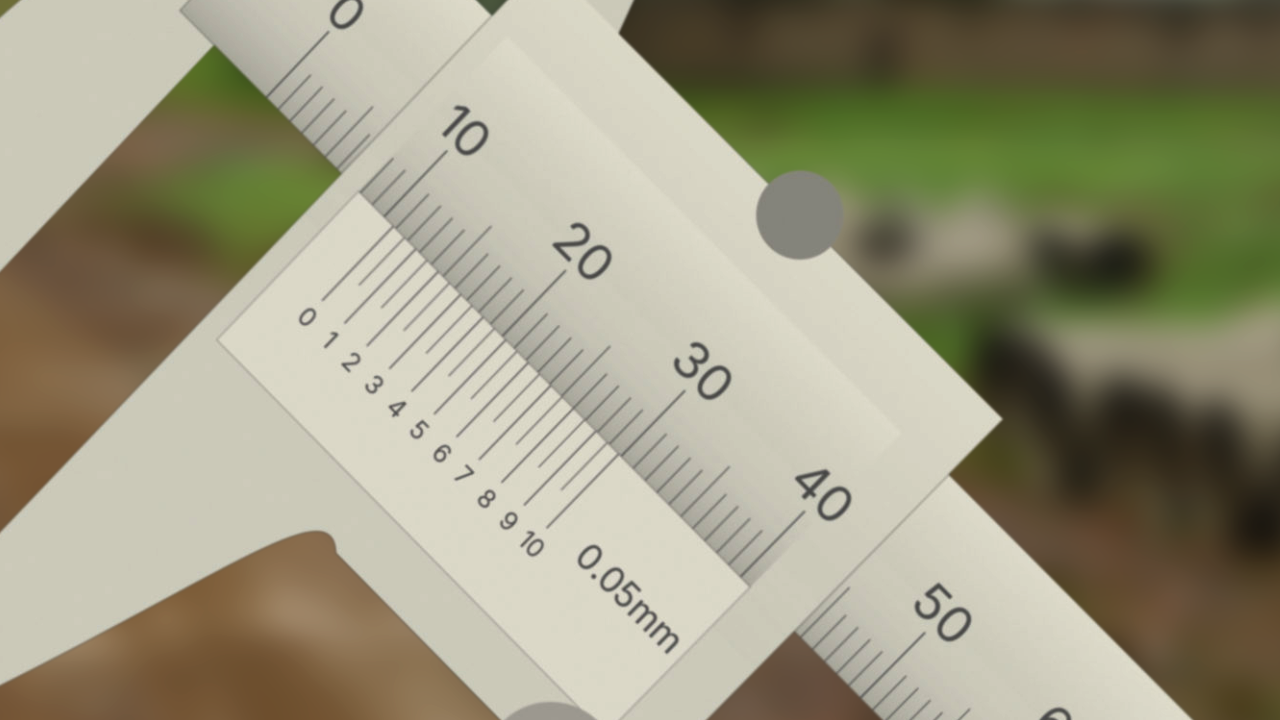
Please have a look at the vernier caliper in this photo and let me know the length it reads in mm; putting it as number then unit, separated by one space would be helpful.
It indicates 10.8 mm
